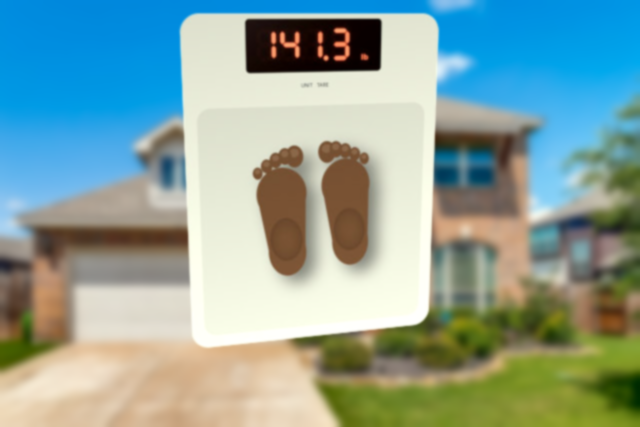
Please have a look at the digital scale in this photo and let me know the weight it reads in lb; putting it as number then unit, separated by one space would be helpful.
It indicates 141.3 lb
